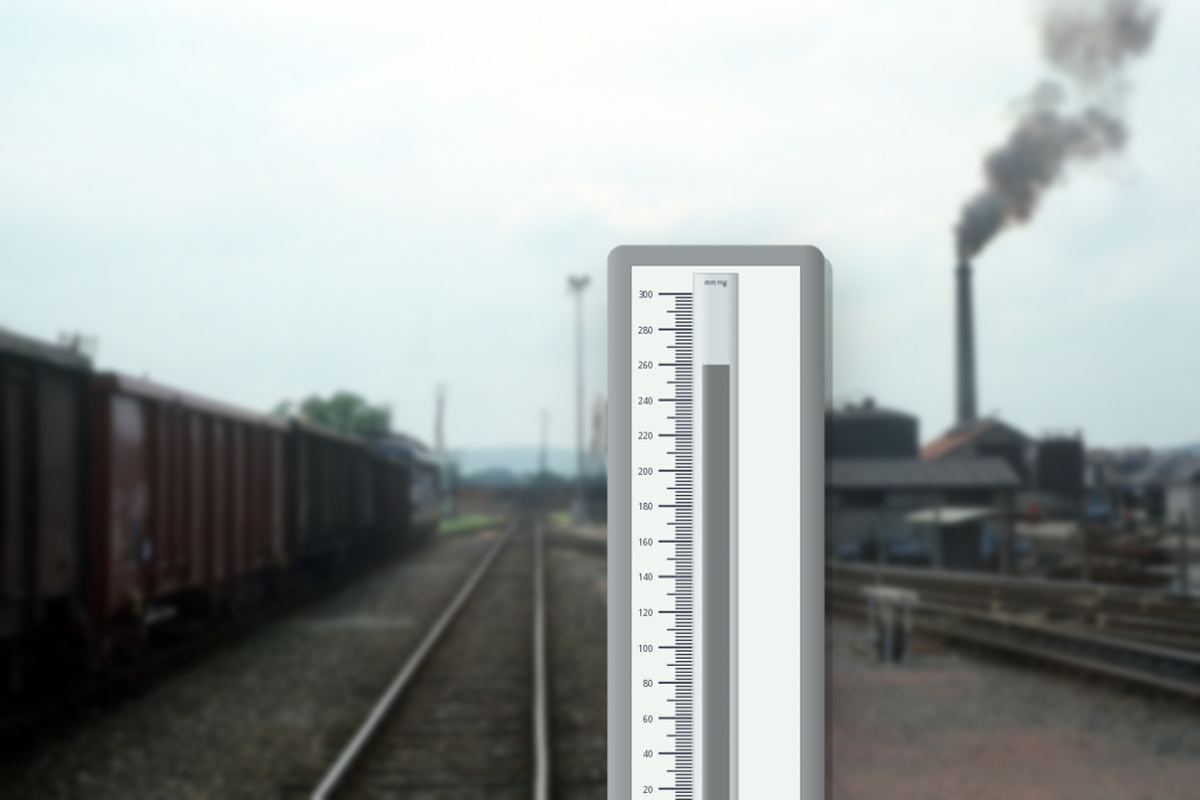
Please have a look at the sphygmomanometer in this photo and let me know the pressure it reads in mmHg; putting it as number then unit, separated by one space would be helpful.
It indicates 260 mmHg
